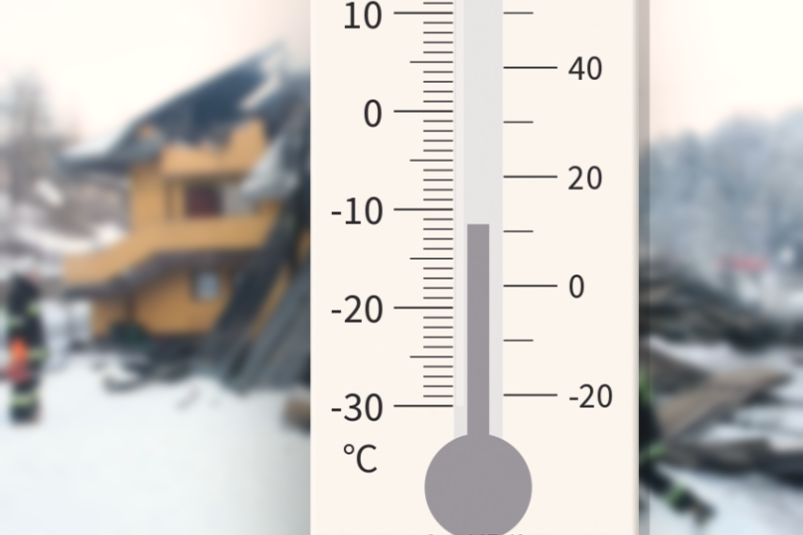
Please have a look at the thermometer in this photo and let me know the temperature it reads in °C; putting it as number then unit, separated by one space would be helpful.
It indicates -11.5 °C
